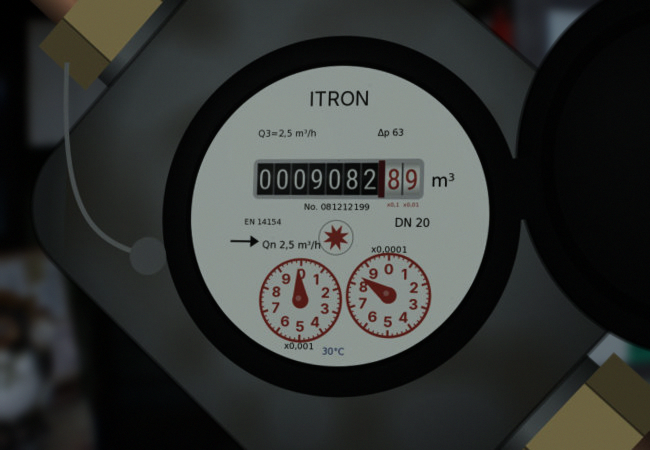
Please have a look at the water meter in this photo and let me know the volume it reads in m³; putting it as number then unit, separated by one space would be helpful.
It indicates 9082.8898 m³
